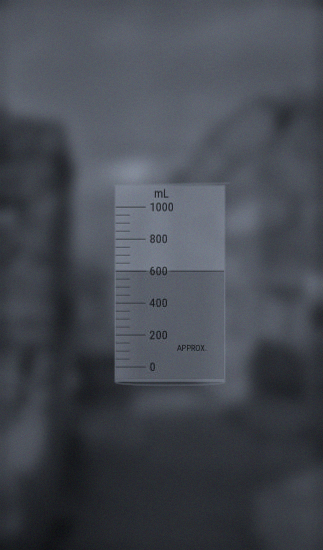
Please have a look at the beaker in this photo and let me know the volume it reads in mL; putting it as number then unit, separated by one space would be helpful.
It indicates 600 mL
